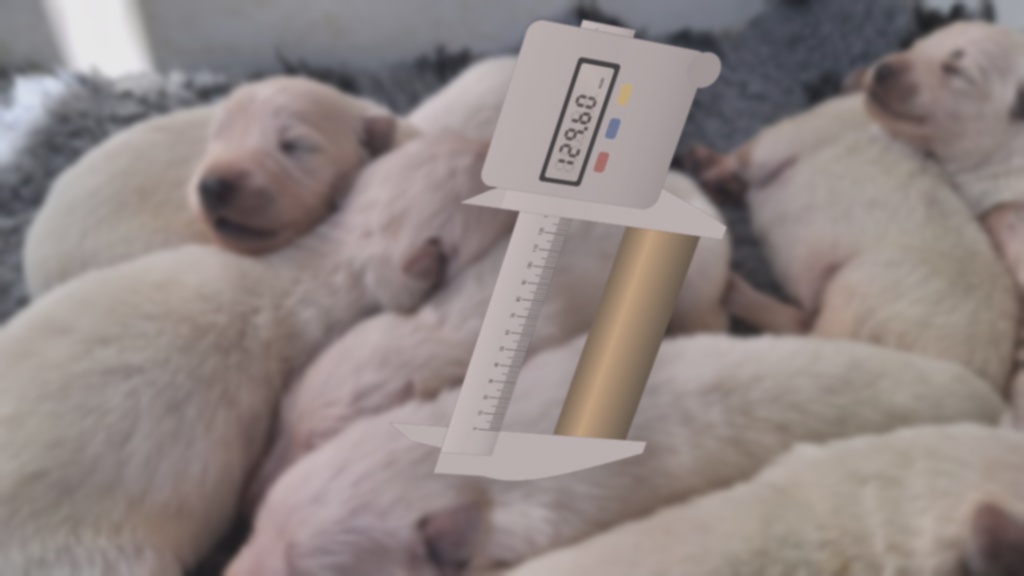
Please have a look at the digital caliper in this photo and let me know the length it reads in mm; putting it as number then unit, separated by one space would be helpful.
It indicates 129.60 mm
